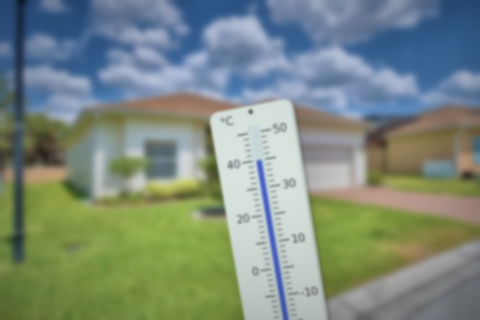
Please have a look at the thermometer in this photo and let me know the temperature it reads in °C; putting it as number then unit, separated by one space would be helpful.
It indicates 40 °C
